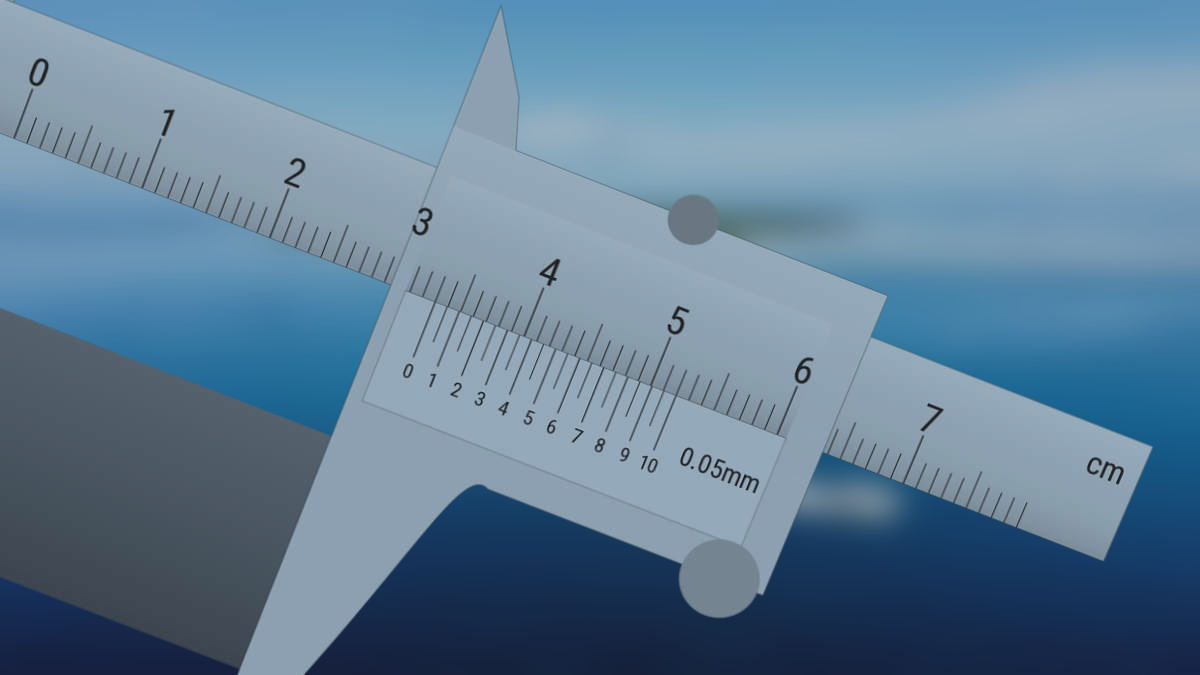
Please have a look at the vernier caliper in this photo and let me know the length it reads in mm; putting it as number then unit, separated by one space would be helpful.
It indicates 33.0 mm
